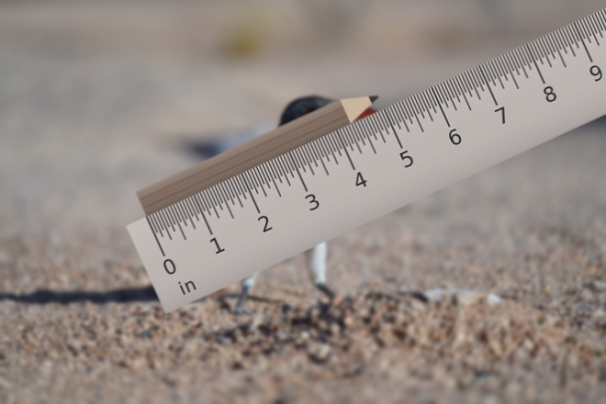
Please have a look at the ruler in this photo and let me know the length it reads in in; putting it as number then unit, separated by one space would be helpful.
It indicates 5 in
